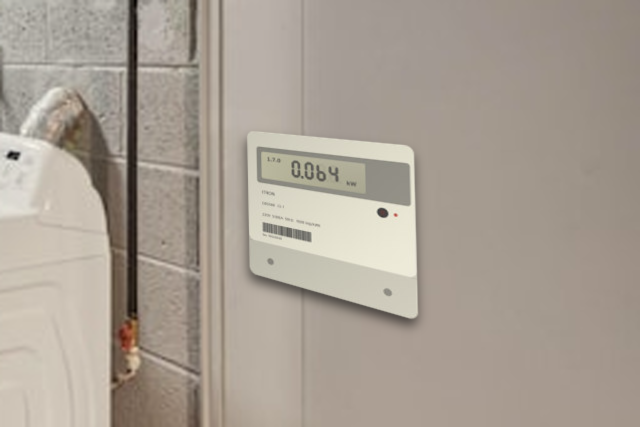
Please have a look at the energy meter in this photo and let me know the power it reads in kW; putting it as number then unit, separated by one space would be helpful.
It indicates 0.064 kW
